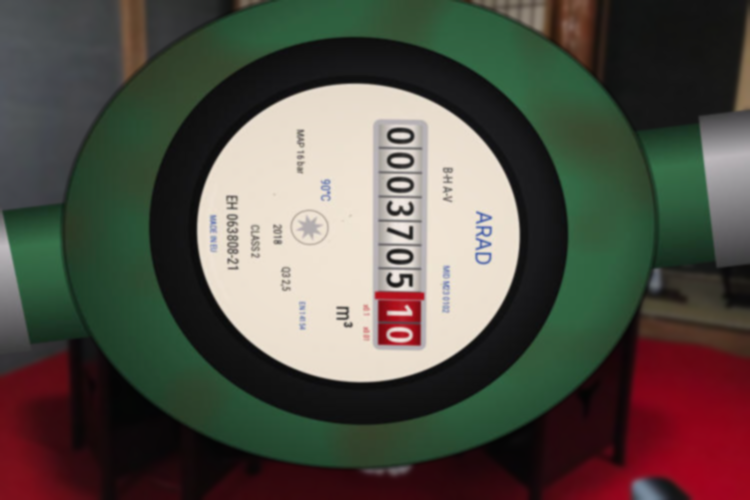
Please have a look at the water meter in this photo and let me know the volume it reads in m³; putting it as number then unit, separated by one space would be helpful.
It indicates 3705.10 m³
